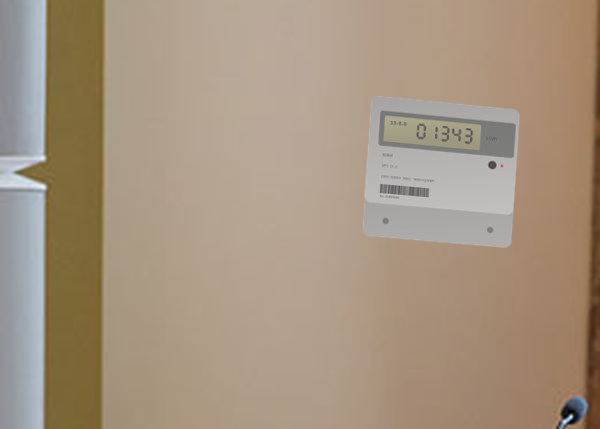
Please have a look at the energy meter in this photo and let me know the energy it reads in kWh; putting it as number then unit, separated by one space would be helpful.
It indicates 1343 kWh
